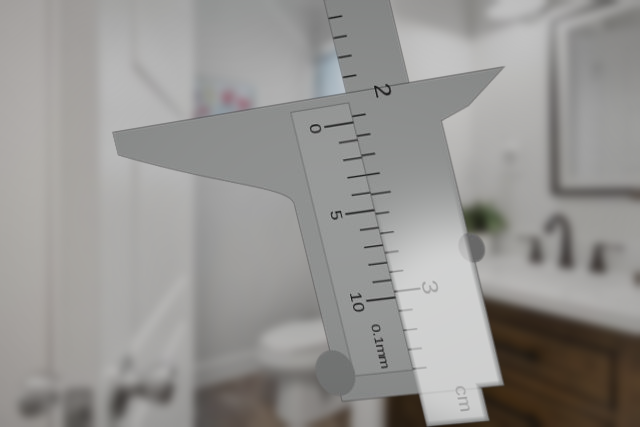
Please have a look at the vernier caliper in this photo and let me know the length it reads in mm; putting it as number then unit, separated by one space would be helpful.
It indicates 21.3 mm
